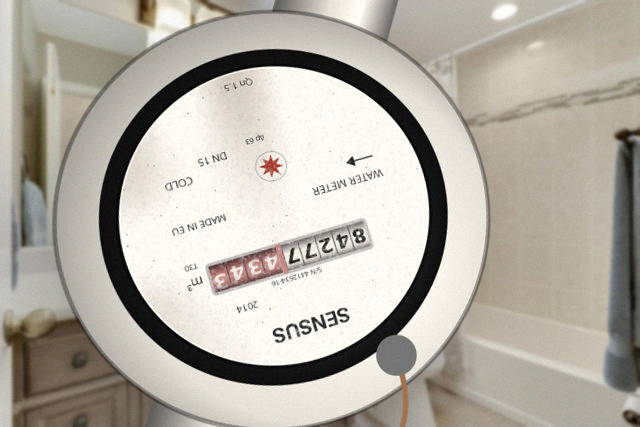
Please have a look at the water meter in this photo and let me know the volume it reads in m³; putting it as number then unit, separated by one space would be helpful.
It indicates 84277.4343 m³
